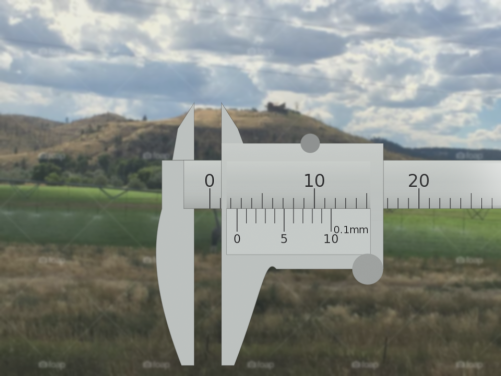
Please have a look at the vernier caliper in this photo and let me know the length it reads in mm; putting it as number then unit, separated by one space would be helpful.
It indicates 2.6 mm
